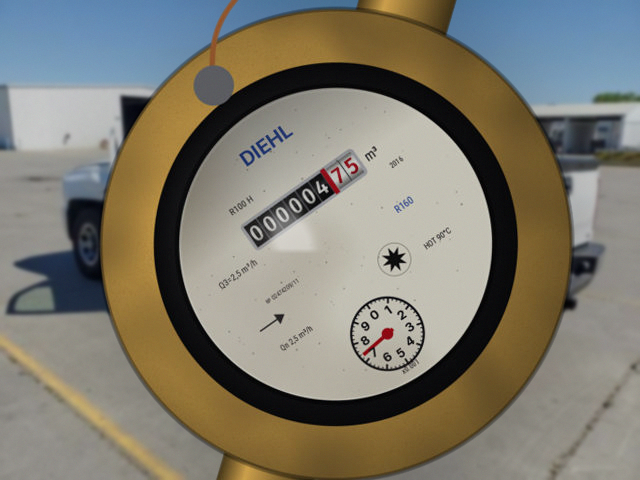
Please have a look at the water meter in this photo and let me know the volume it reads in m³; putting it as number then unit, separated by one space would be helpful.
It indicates 4.757 m³
